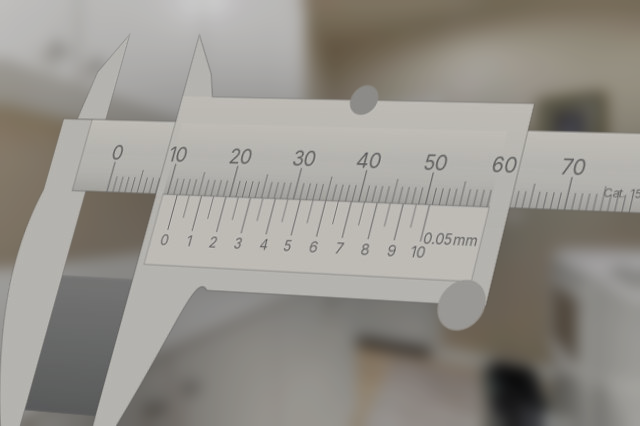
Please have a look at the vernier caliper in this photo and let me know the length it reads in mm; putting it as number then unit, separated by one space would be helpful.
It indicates 11.6 mm
